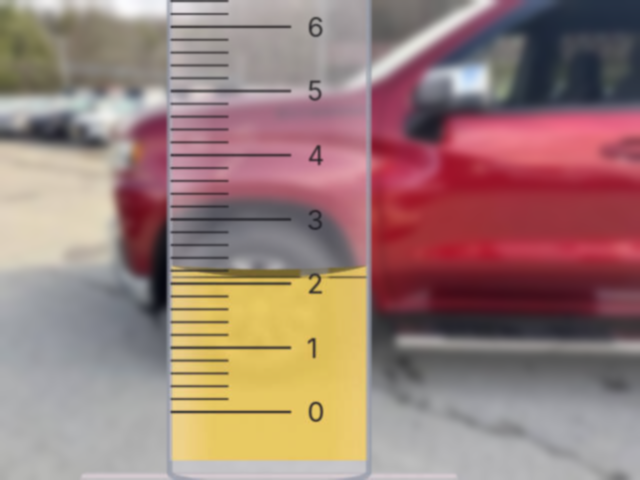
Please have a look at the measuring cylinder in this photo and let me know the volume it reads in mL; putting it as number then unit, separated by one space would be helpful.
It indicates 2.1 mL
